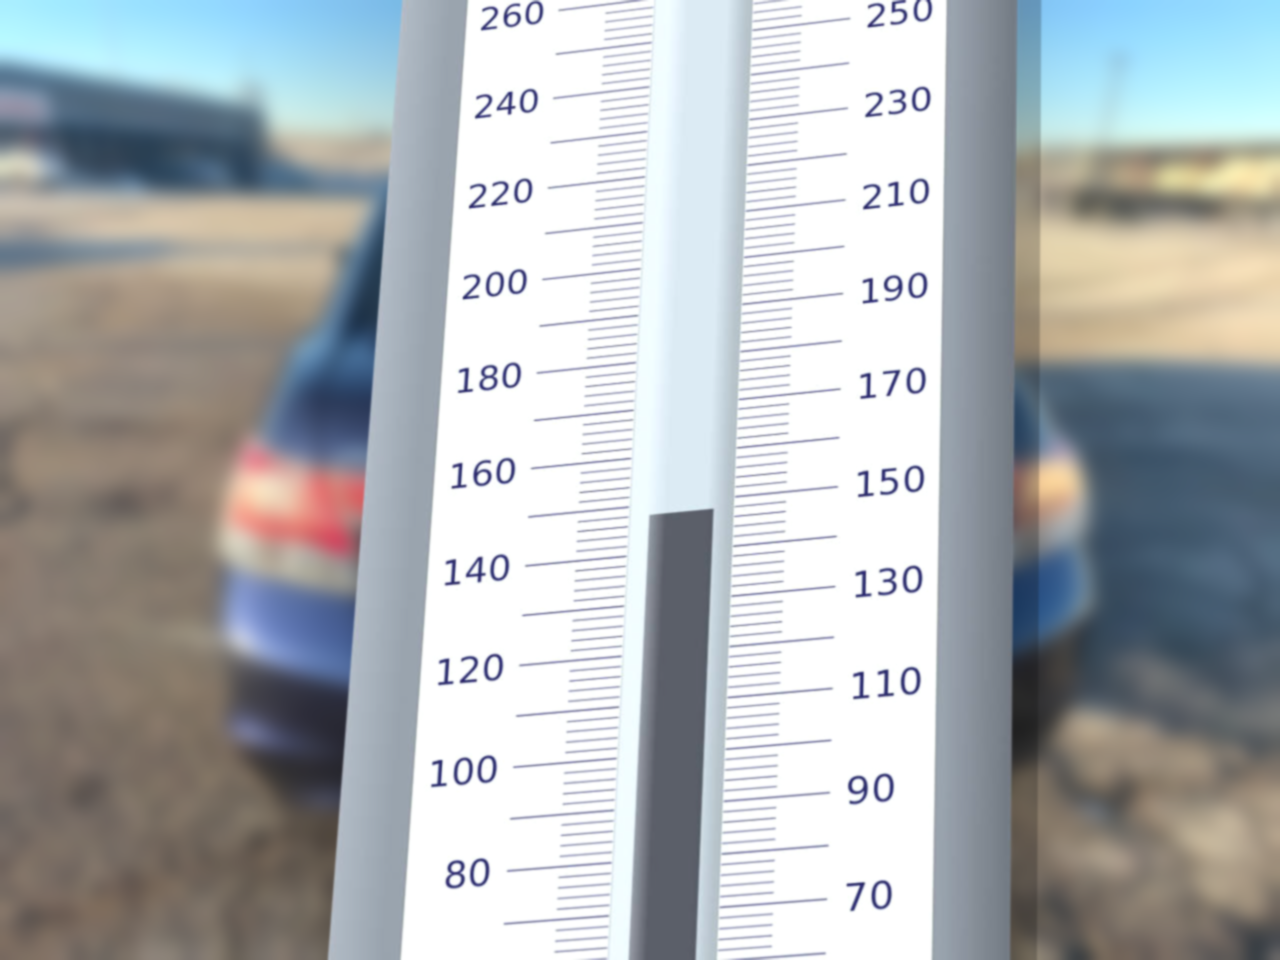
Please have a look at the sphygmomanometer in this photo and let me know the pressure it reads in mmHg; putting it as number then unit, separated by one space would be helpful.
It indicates 148 mmHg
